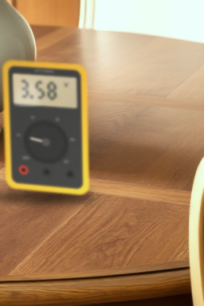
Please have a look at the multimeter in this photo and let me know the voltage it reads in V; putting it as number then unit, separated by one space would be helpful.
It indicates 3.58 V
